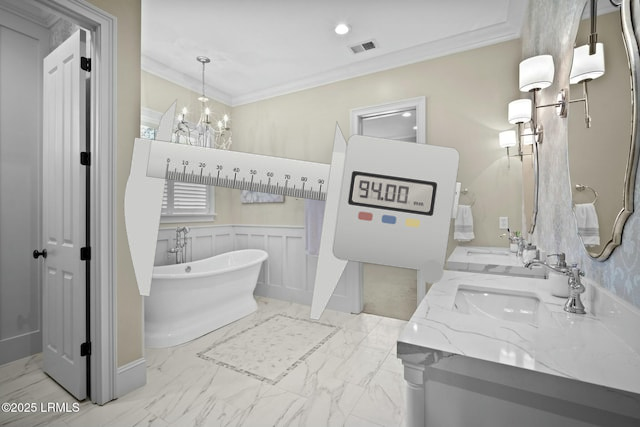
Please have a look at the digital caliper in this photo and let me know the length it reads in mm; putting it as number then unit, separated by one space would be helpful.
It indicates 94.00 mm
